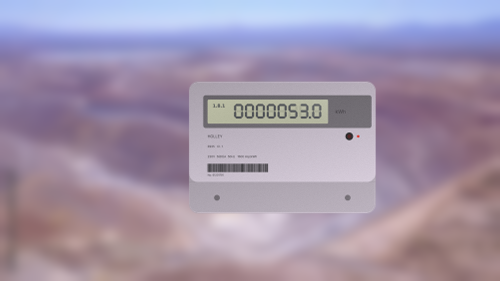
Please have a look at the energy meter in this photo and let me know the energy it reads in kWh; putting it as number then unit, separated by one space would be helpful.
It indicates 53.0 kWh
